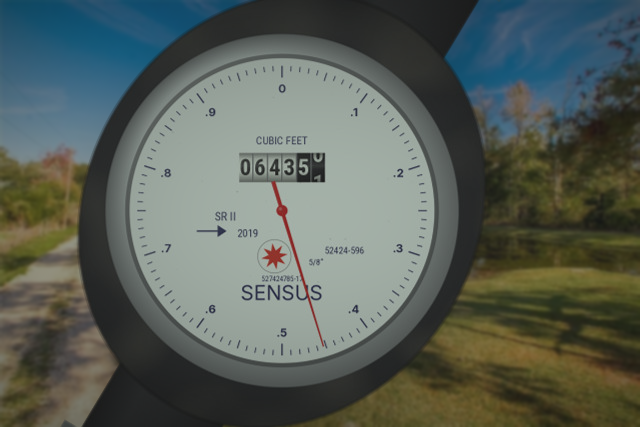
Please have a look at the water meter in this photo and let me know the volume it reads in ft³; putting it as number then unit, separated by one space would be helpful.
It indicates 64350.45 ft³
